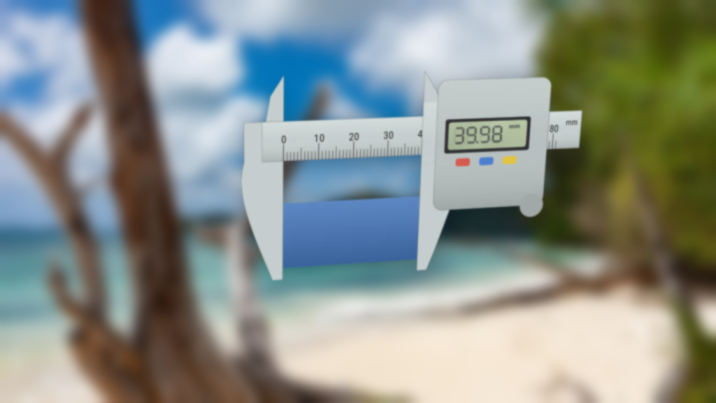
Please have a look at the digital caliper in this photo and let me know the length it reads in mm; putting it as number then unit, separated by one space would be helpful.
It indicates 39.98 mm
